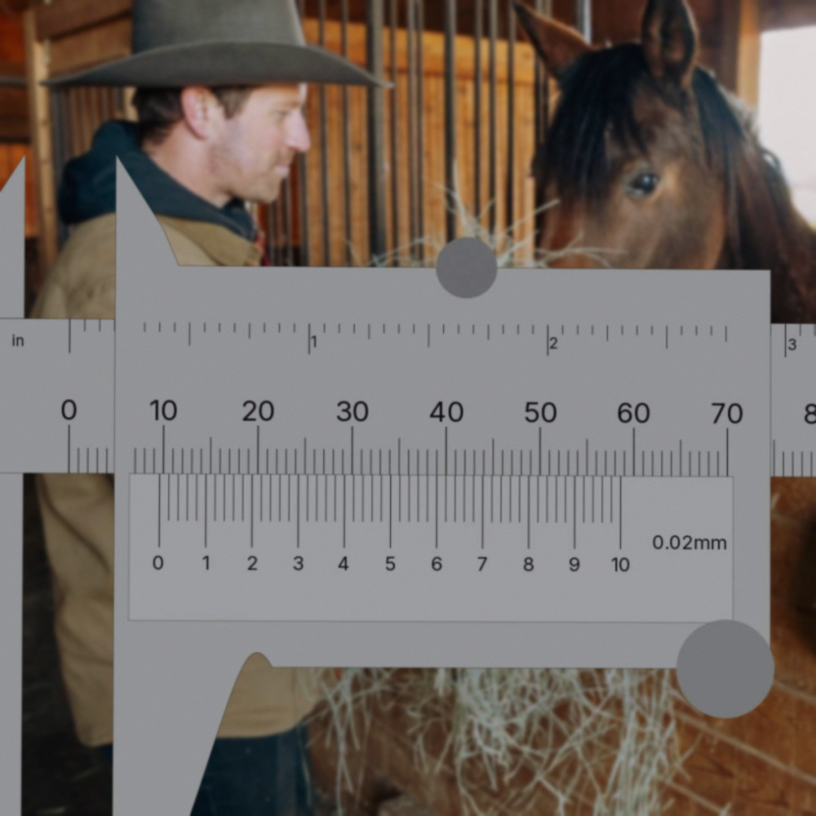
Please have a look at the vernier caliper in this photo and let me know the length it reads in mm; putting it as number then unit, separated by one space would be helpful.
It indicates 9.6 mm
